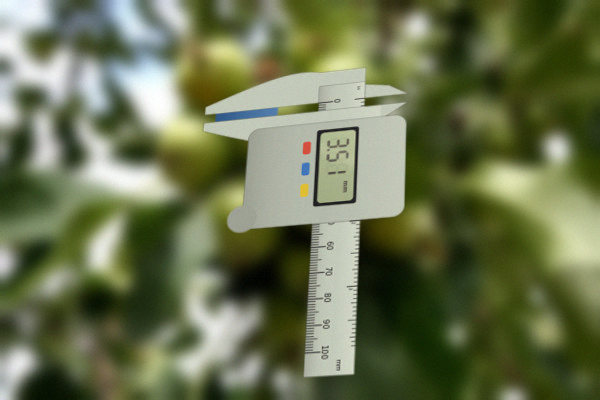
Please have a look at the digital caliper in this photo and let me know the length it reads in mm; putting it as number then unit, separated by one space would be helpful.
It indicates 3.51 mm
